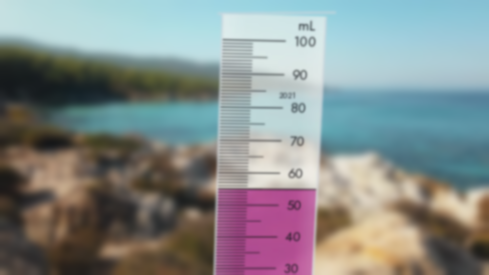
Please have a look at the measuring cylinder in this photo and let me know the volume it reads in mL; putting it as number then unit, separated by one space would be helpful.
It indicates 55 mL
